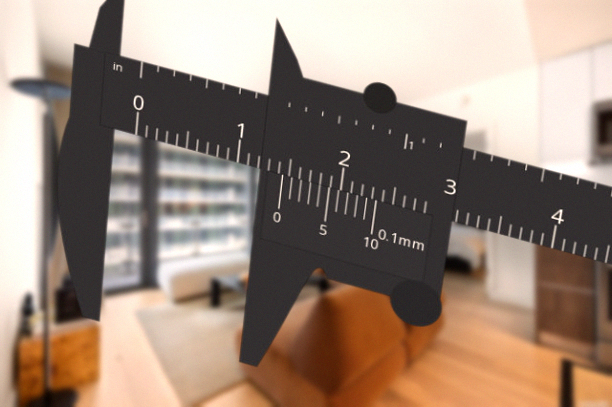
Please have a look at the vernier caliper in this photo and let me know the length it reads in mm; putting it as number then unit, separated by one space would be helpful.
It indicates 14.4 mm
